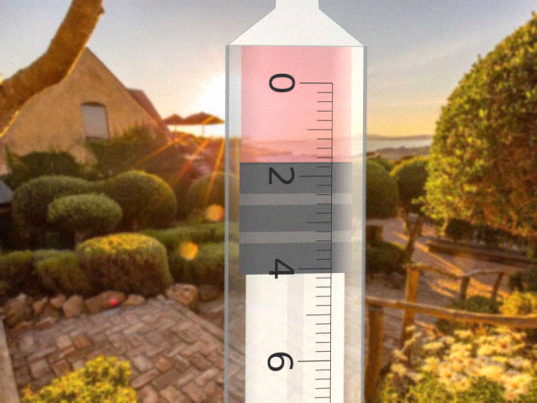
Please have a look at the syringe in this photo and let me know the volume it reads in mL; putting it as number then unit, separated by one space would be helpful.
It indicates 1.7 mL
